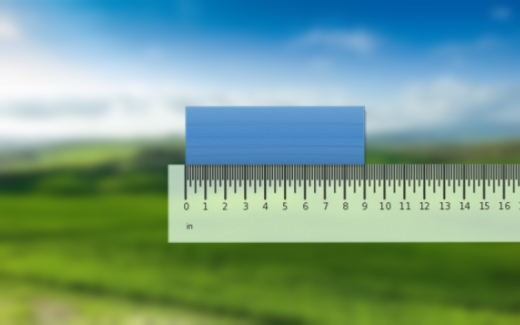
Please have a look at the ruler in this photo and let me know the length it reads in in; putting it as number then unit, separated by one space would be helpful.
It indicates 9 in
